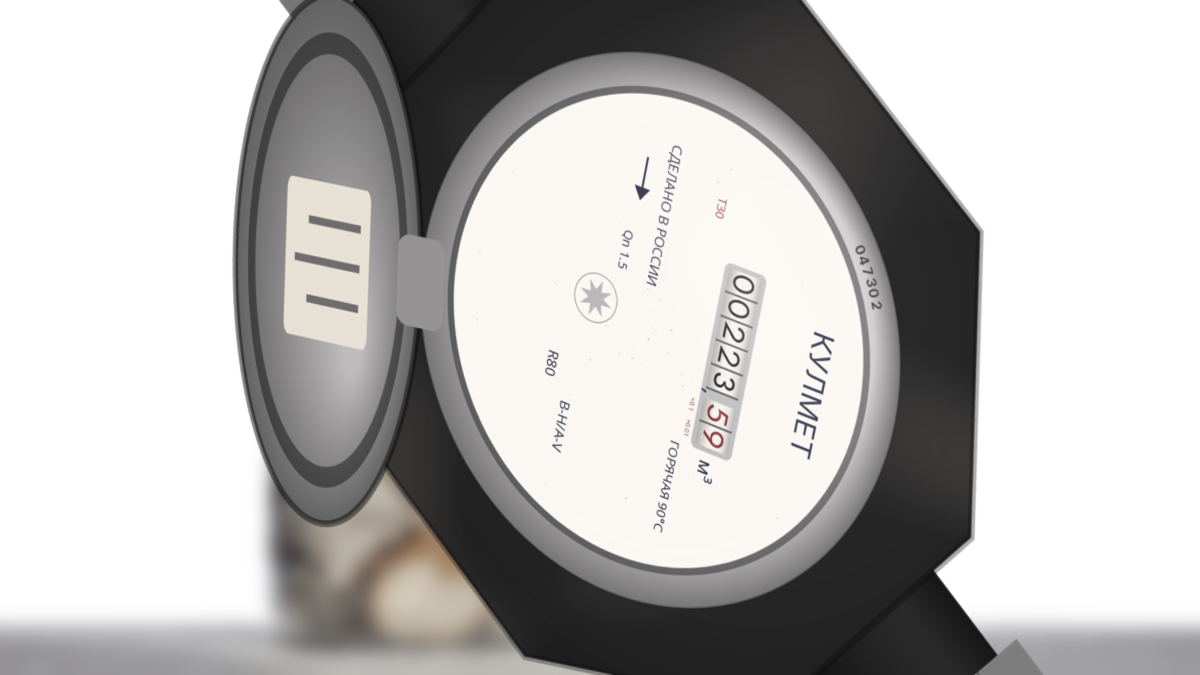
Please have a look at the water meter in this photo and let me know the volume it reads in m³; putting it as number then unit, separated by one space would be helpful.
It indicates 223.59 m³
